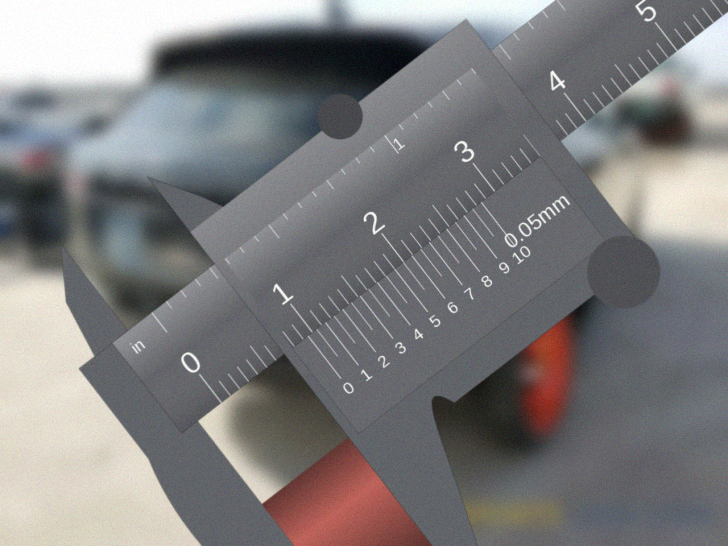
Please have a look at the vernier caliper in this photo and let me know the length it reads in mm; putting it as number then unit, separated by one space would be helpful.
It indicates 9.5 mm
